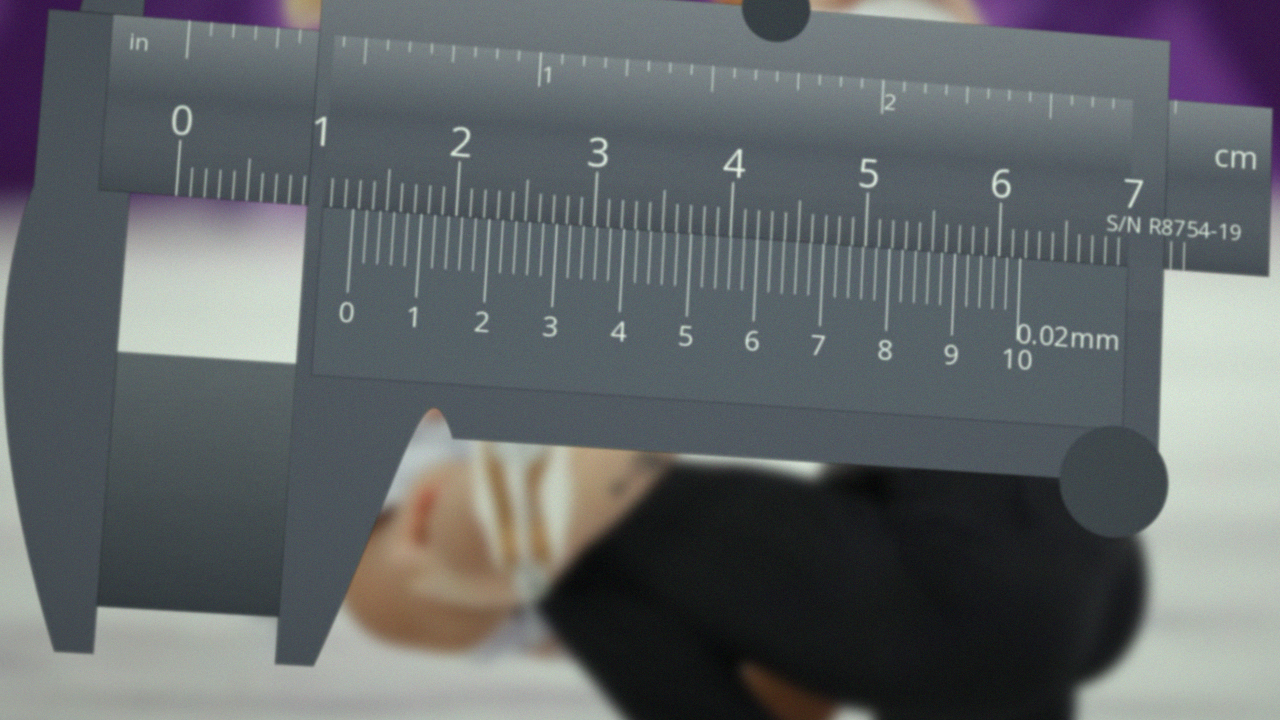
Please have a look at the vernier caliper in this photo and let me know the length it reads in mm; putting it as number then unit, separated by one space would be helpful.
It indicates 12.6 mm
